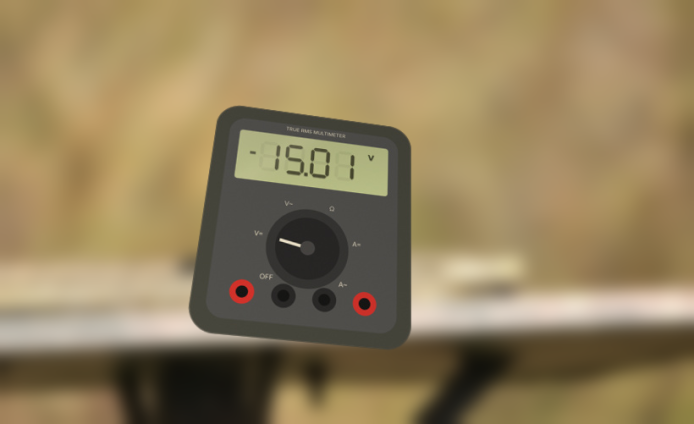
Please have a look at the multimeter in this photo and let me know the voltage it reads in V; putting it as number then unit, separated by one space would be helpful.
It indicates -15.01 V
